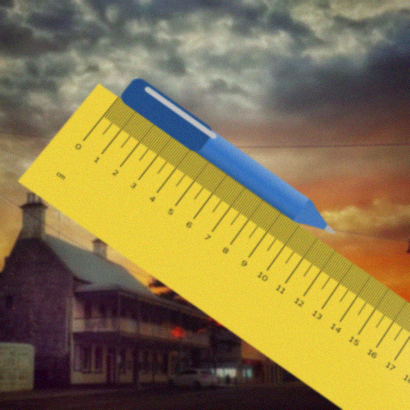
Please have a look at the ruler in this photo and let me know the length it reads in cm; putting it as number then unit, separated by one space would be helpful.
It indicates 11.5 cm
